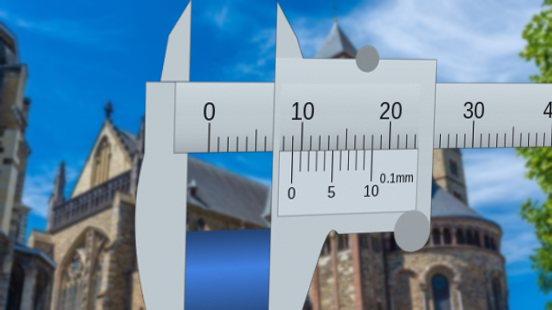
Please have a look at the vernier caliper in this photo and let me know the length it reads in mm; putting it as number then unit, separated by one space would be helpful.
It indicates 9.0 mm
